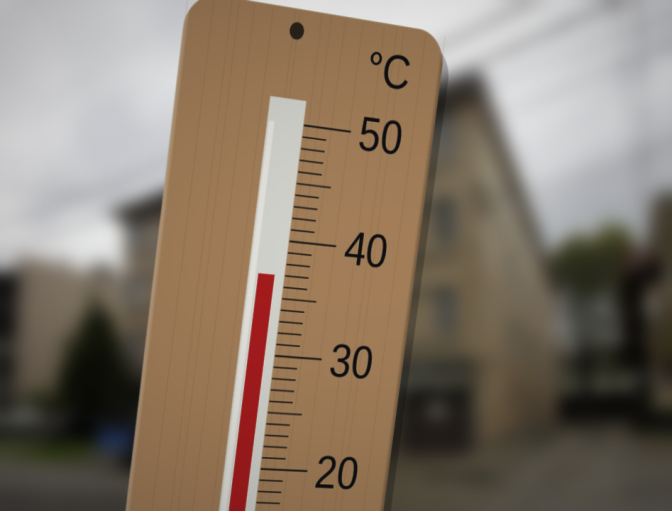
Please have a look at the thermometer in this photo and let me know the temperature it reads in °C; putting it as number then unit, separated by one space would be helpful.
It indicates 37 °C
